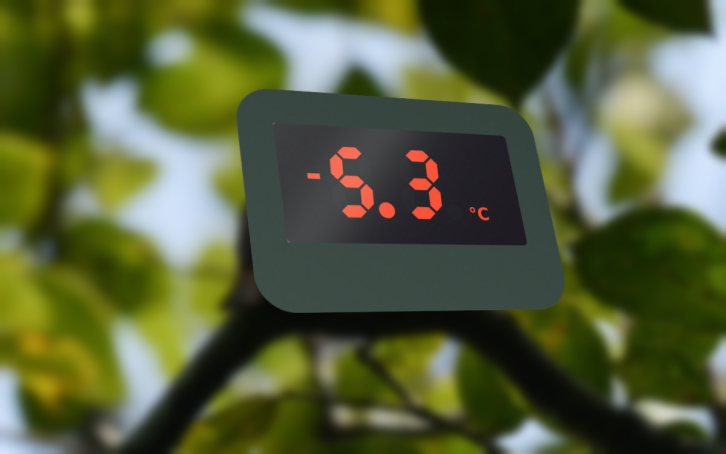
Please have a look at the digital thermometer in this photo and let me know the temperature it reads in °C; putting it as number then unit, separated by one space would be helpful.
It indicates -5.3 °C
